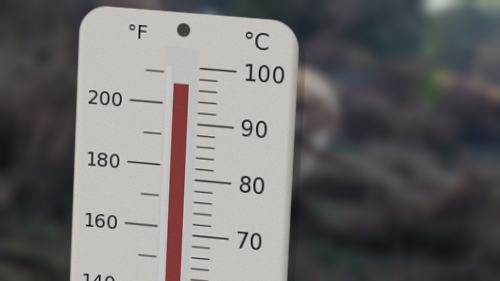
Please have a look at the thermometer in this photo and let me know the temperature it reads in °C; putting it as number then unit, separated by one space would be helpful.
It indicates 97 °C
